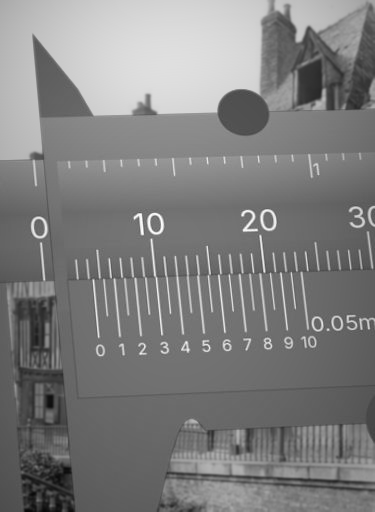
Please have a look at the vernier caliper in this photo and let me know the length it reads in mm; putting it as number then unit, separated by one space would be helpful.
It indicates 4.4 mm
